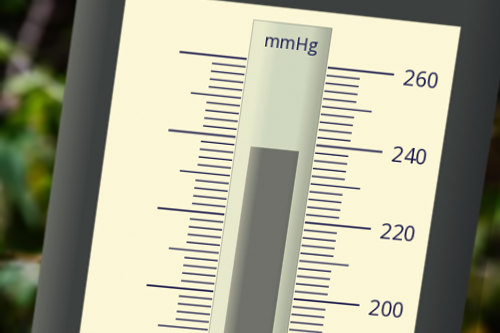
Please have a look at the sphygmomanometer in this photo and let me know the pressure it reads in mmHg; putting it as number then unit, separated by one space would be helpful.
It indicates 238 mmHg
